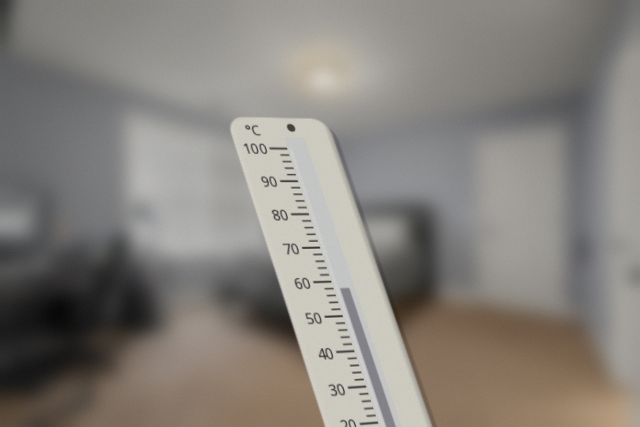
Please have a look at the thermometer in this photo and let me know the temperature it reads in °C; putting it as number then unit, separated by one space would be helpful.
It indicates 58 °C
